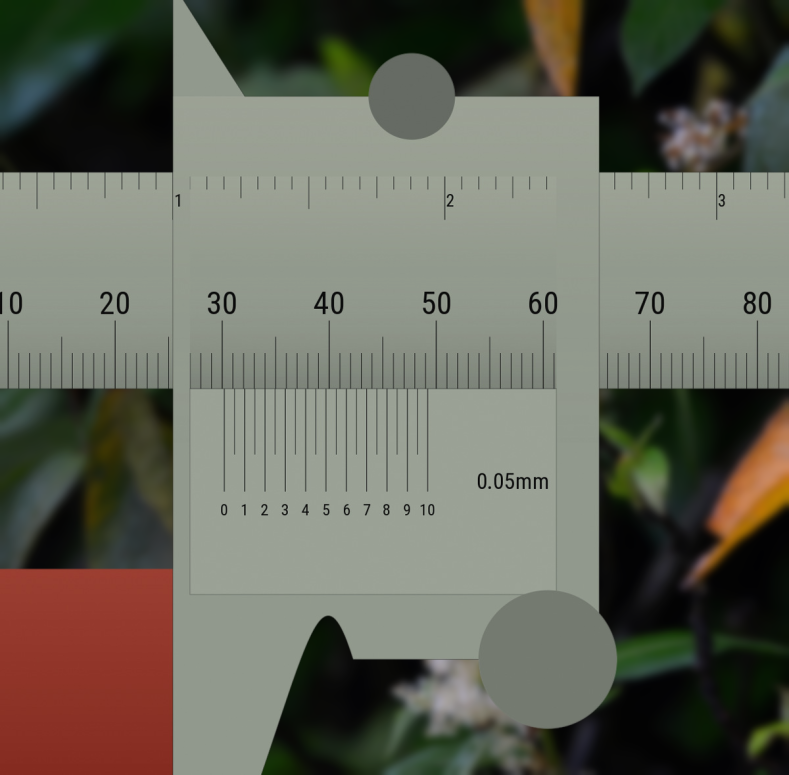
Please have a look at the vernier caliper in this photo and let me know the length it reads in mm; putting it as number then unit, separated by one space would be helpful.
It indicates 30.2 mm
